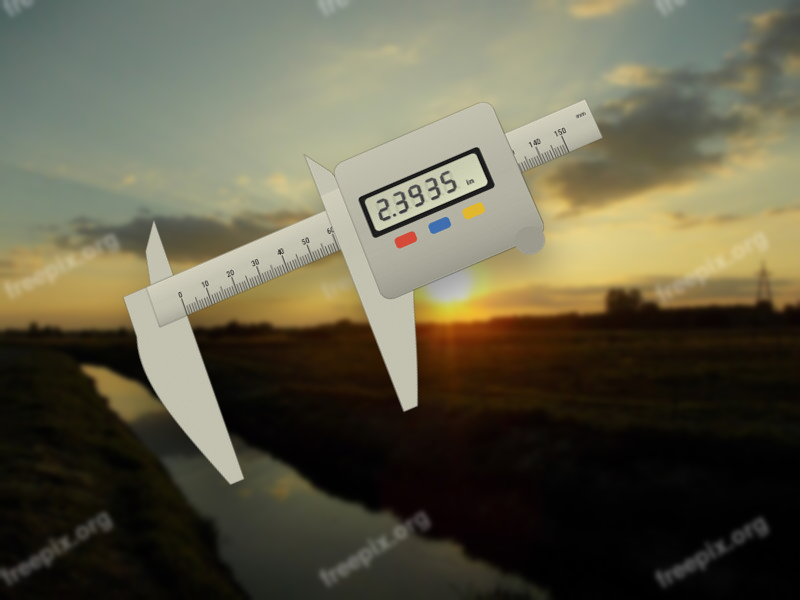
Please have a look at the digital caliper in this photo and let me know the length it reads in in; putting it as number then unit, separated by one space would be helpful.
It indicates 2.3935 in
